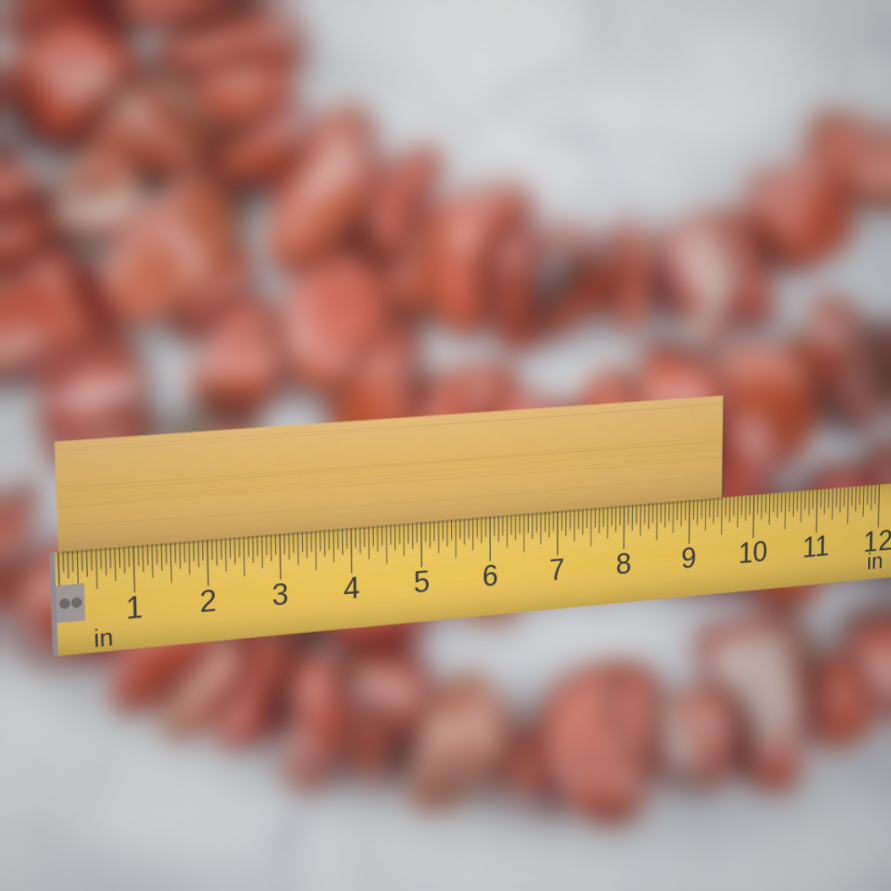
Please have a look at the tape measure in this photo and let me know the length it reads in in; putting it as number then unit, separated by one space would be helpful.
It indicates 9.5 in
